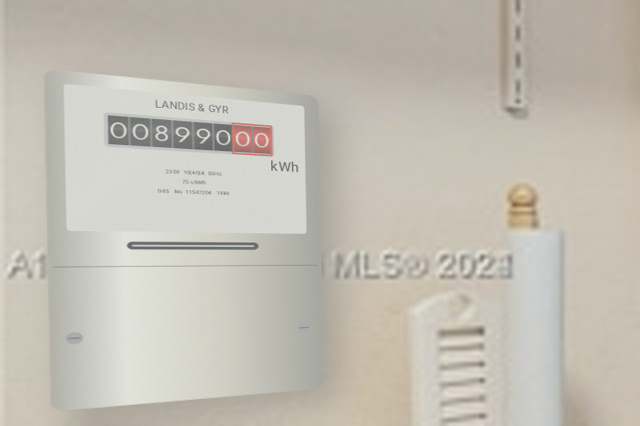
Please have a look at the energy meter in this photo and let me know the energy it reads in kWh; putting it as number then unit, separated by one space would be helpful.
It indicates 8990.00 kWh
